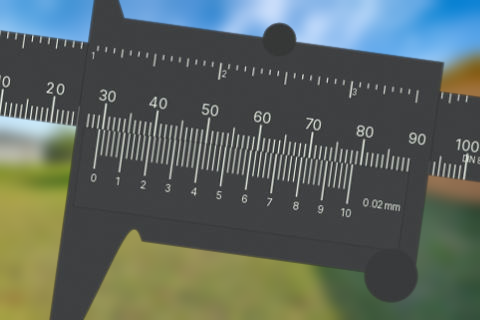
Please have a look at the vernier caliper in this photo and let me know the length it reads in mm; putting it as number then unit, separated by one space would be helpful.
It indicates 29.4 mm
